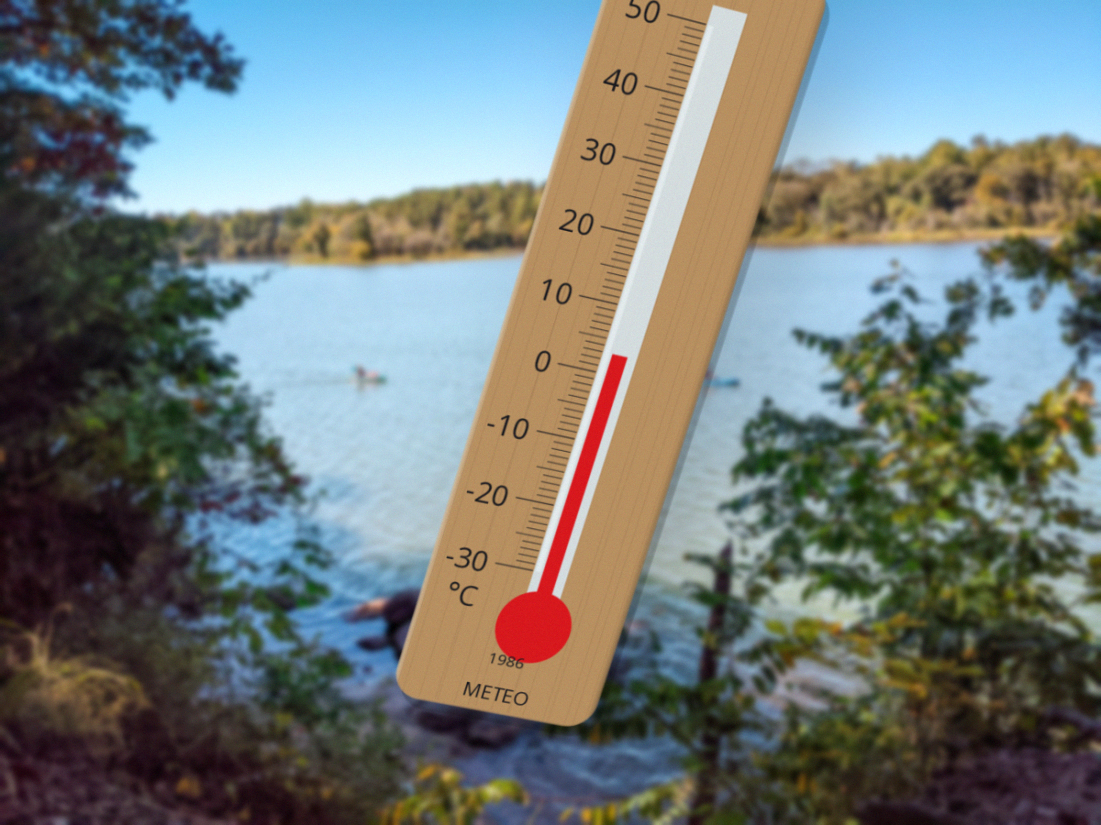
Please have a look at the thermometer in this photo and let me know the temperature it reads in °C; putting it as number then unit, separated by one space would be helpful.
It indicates 3 °C
